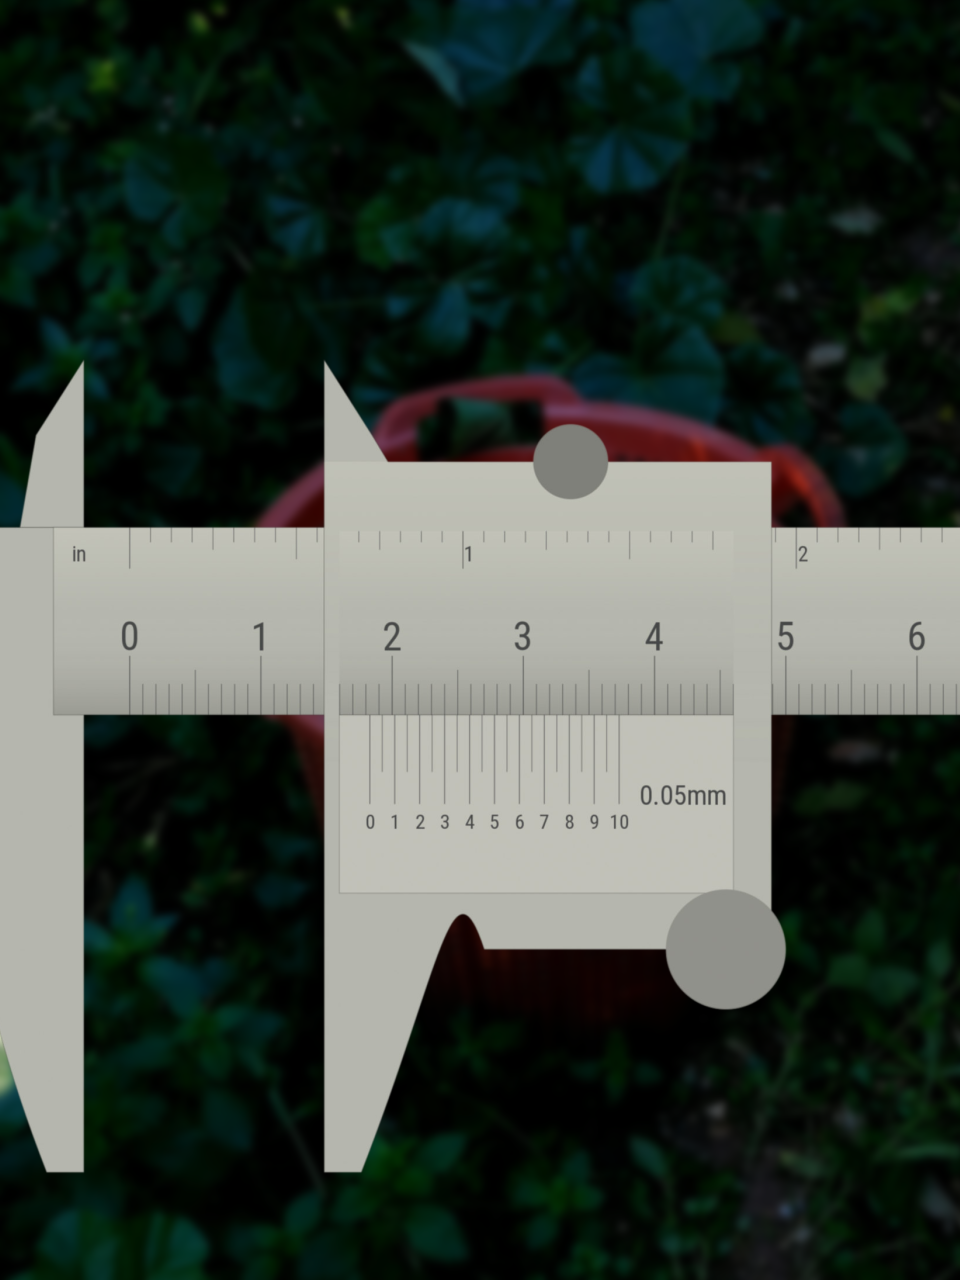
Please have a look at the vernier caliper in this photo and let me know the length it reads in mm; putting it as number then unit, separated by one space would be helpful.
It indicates 18.3 mm
